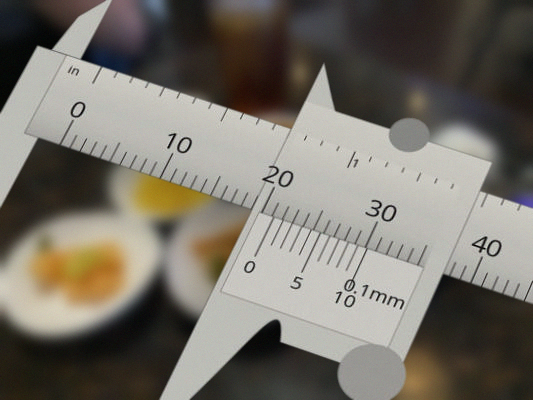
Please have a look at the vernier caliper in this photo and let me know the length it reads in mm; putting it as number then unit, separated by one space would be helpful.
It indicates 21.2 mm
